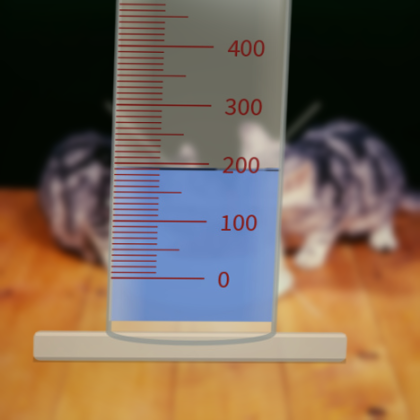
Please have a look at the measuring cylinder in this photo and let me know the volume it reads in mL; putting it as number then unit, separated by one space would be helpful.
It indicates 190 mL
